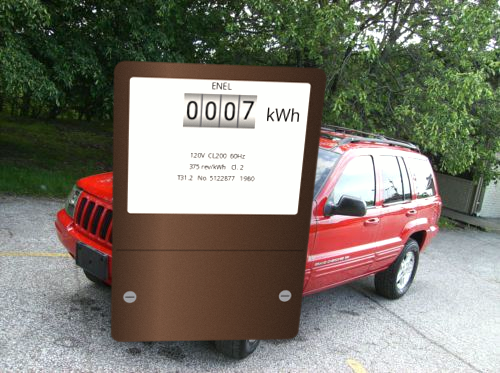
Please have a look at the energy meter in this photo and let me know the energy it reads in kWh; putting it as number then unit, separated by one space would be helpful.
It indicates 7 kWh
